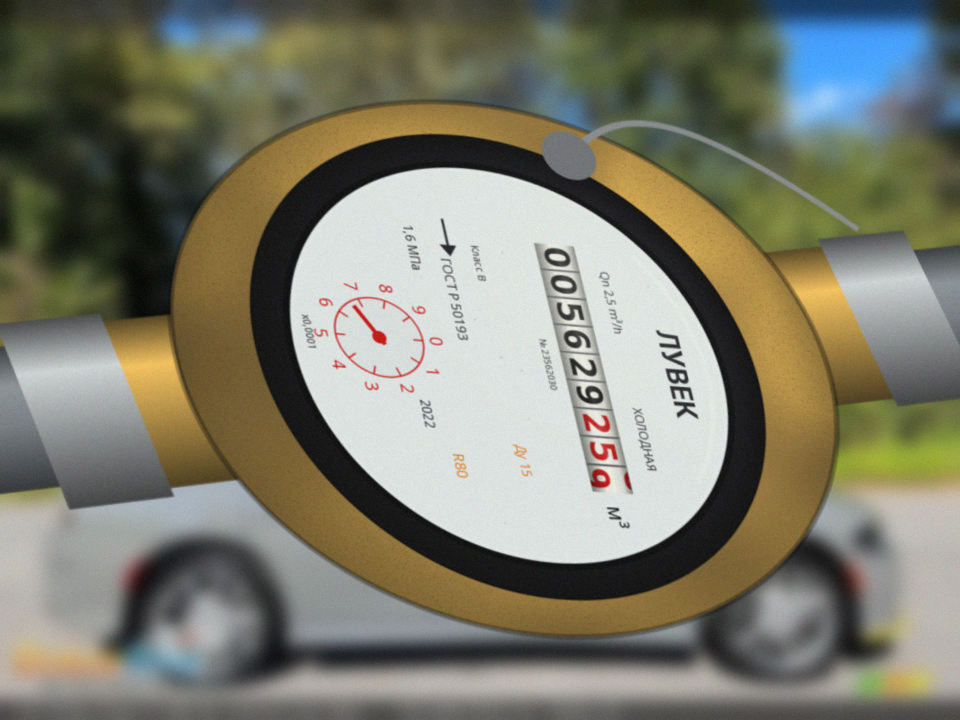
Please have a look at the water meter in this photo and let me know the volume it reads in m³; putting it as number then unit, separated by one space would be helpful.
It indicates 5629.2586 m³
